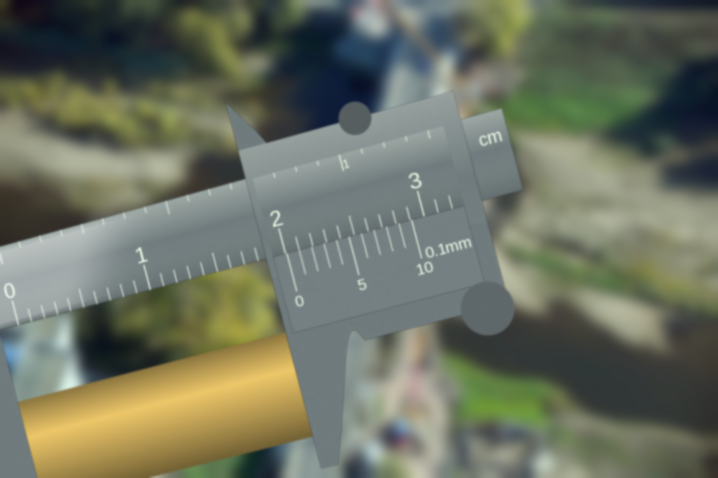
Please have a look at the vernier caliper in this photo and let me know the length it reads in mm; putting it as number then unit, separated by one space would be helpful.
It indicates 20.1 mm
